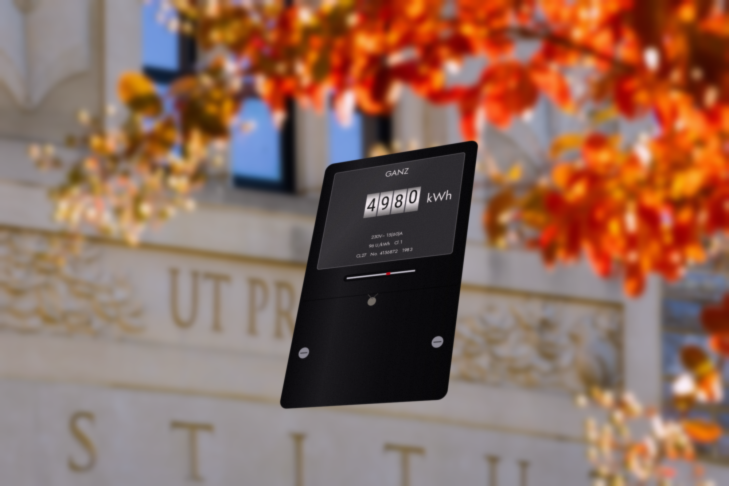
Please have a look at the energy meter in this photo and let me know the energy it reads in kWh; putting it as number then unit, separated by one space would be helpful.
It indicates 4980 kWh
